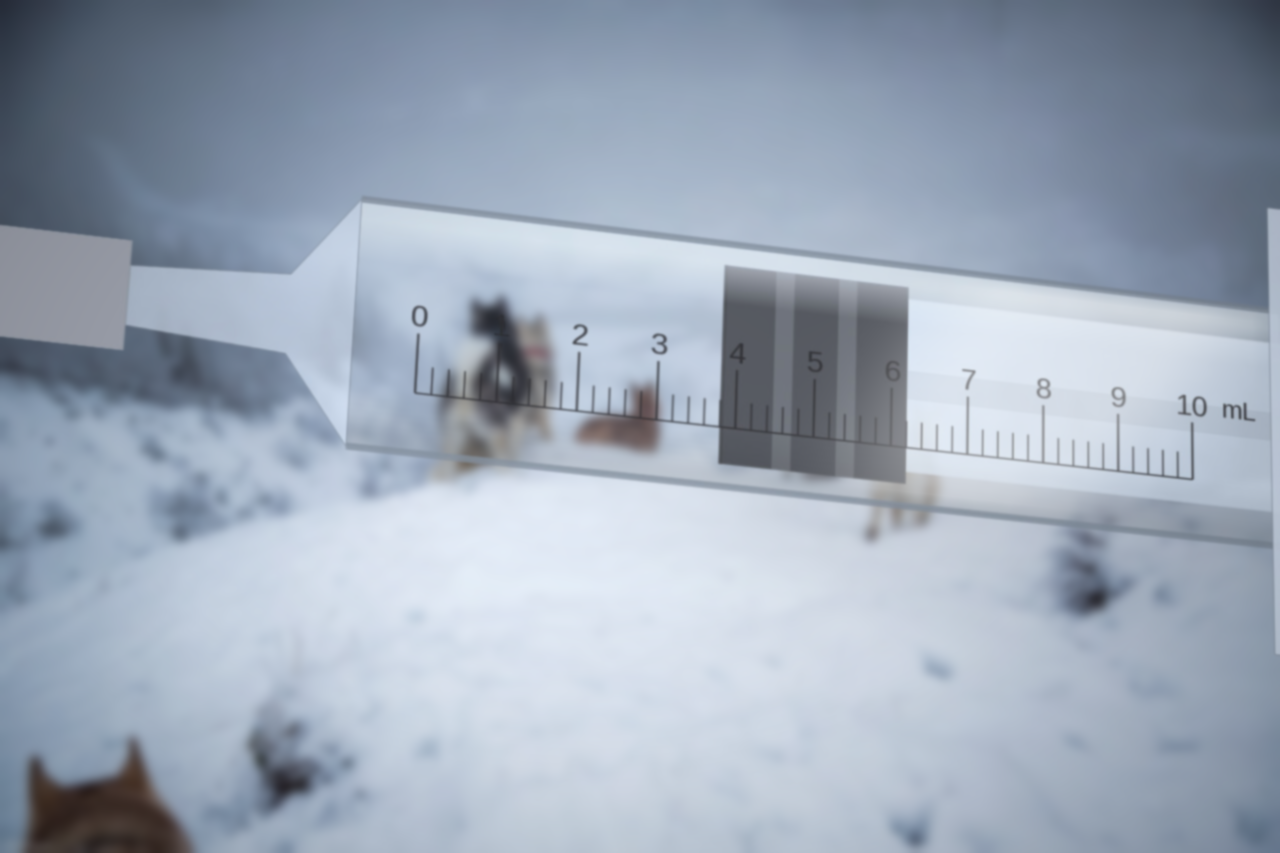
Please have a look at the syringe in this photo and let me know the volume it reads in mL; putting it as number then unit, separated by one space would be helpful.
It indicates 3.8 mL
